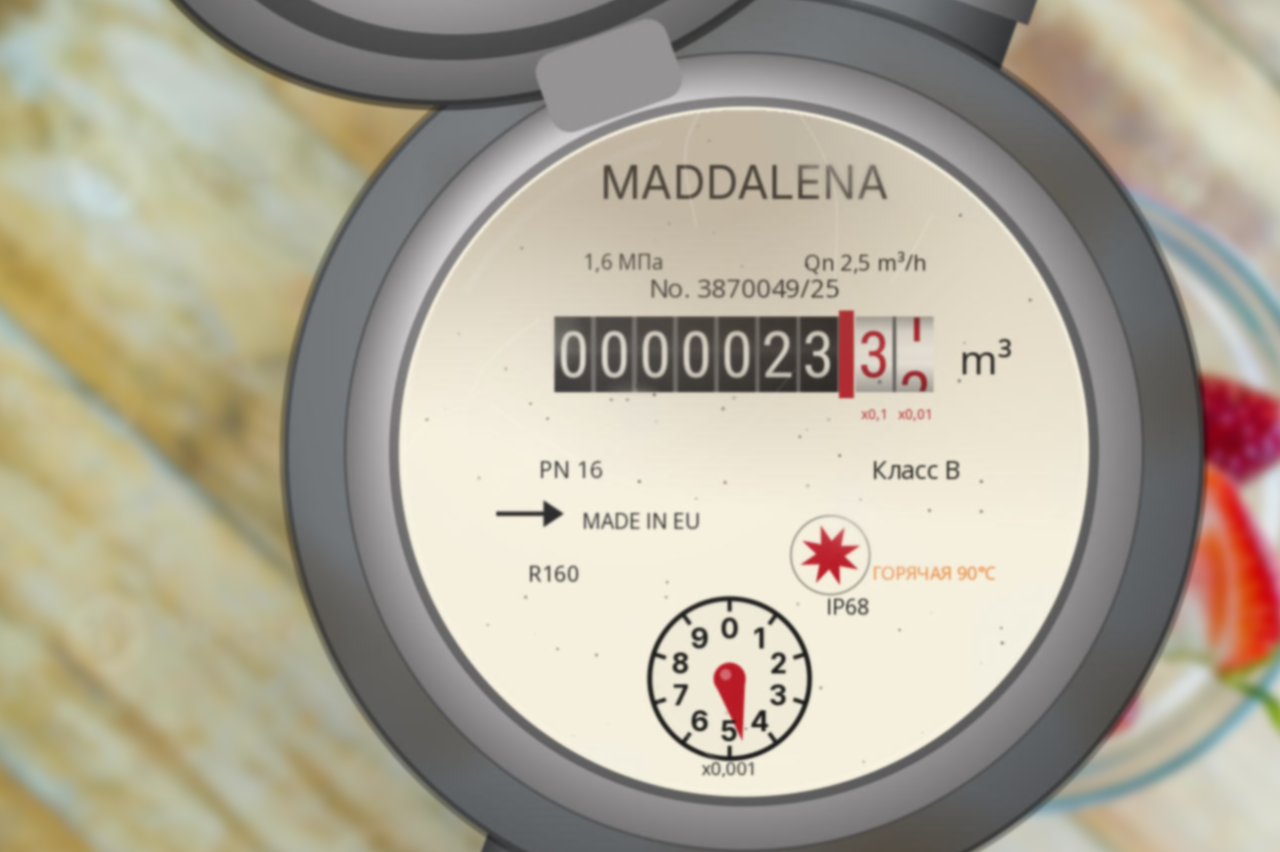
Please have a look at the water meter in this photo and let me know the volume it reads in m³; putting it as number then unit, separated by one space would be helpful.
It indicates 23.314 m³
